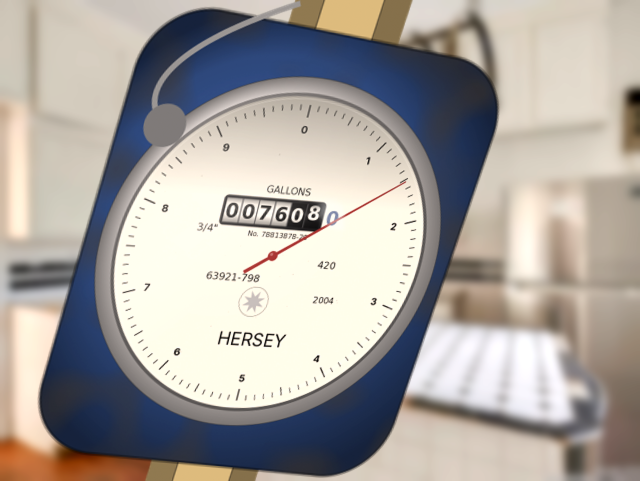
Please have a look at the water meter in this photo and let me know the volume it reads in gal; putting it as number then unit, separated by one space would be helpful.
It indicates 76081.5 gal
